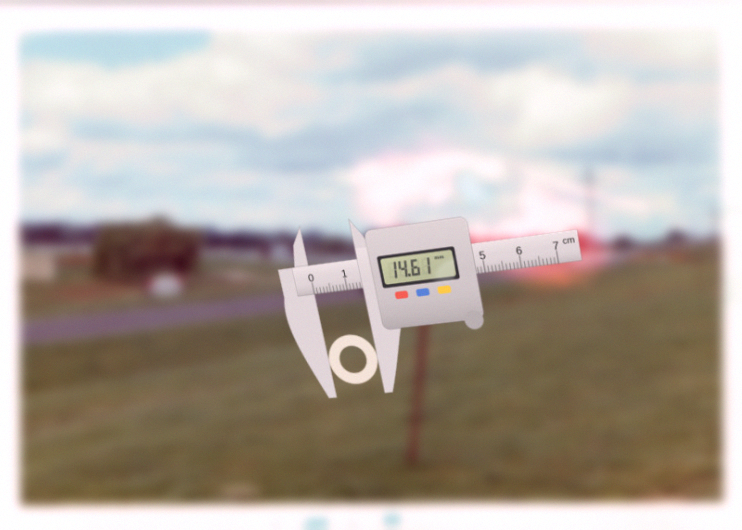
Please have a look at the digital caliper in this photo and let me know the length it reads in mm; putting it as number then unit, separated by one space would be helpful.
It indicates 14.61 mm
